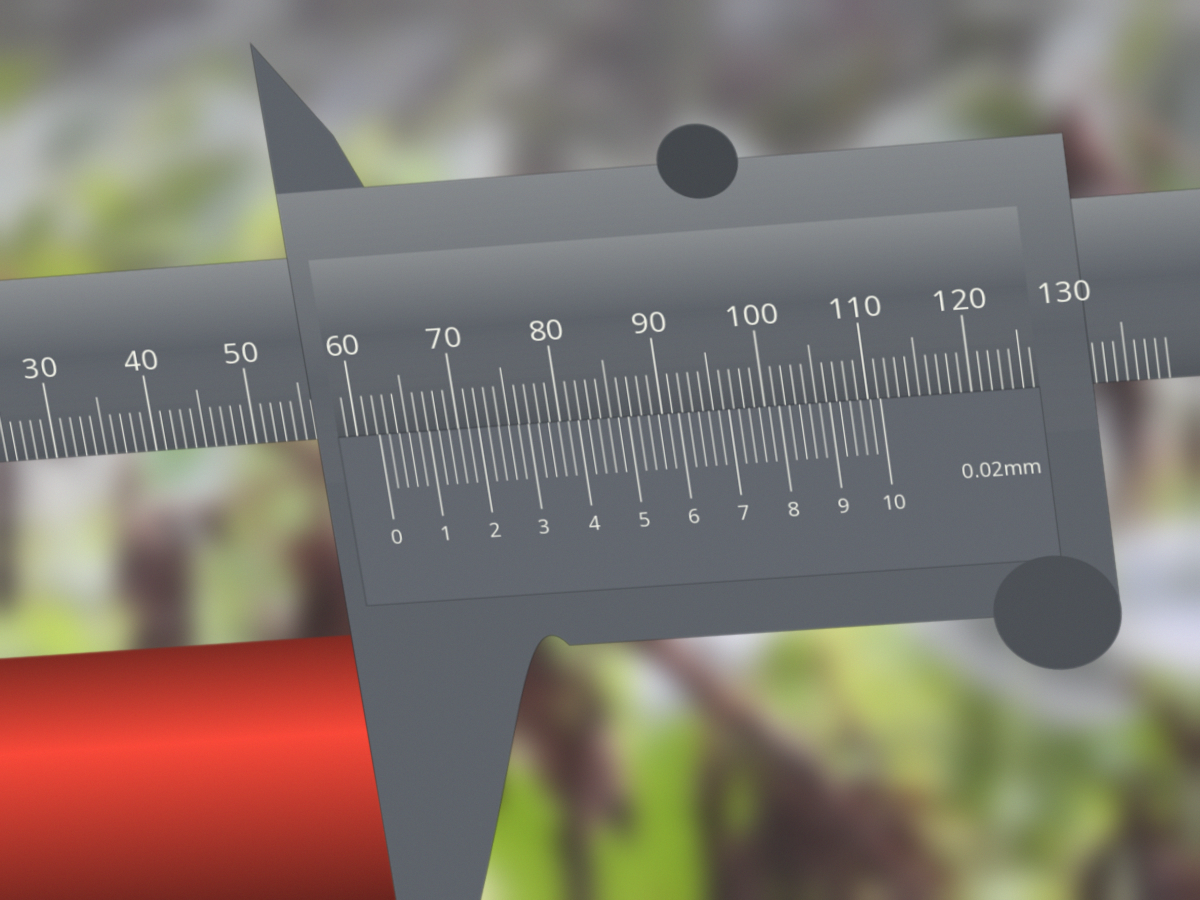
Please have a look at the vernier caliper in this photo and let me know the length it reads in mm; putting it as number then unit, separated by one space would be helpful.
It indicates 62.2 mm
